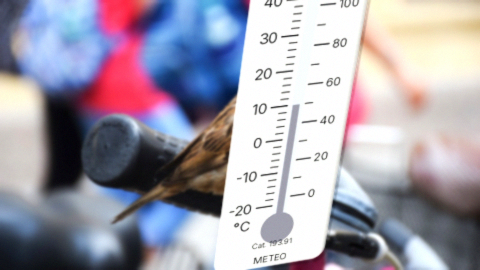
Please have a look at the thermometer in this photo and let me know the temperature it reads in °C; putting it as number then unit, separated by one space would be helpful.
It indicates 10 °C
